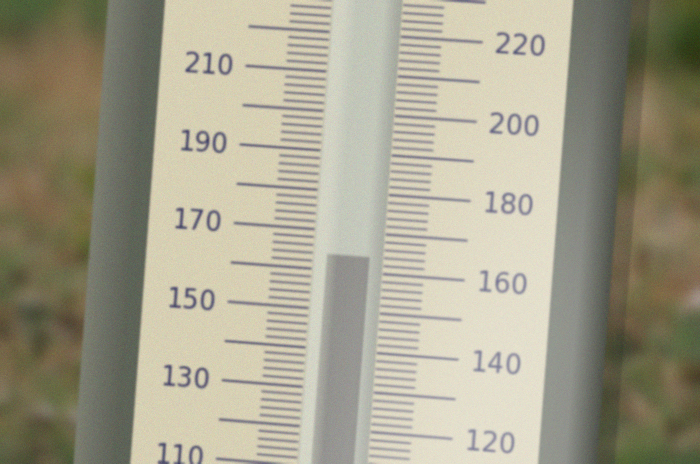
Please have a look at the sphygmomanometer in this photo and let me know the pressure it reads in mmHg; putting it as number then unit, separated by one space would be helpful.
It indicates 164 mmHg
